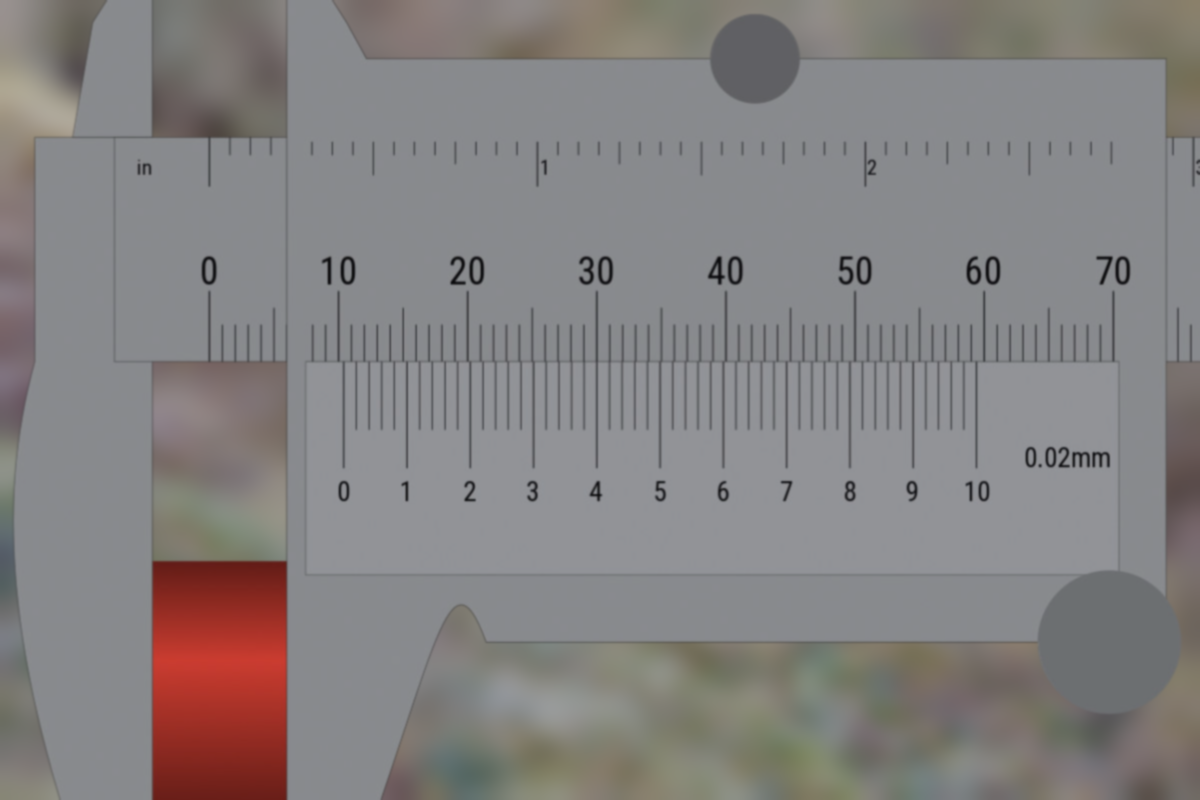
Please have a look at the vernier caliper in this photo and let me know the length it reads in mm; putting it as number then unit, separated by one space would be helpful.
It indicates 10.4 mm
